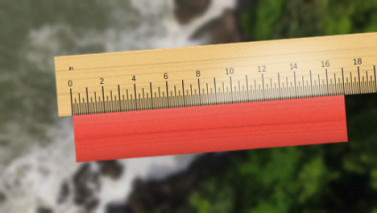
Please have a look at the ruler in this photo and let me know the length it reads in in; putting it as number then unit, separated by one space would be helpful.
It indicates 17 in
